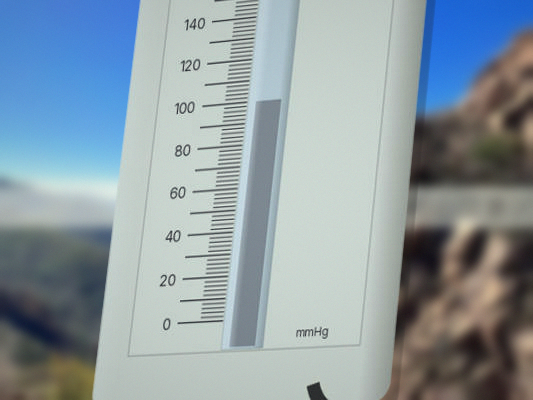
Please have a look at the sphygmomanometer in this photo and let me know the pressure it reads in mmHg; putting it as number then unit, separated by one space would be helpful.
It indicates 100 mmHg
